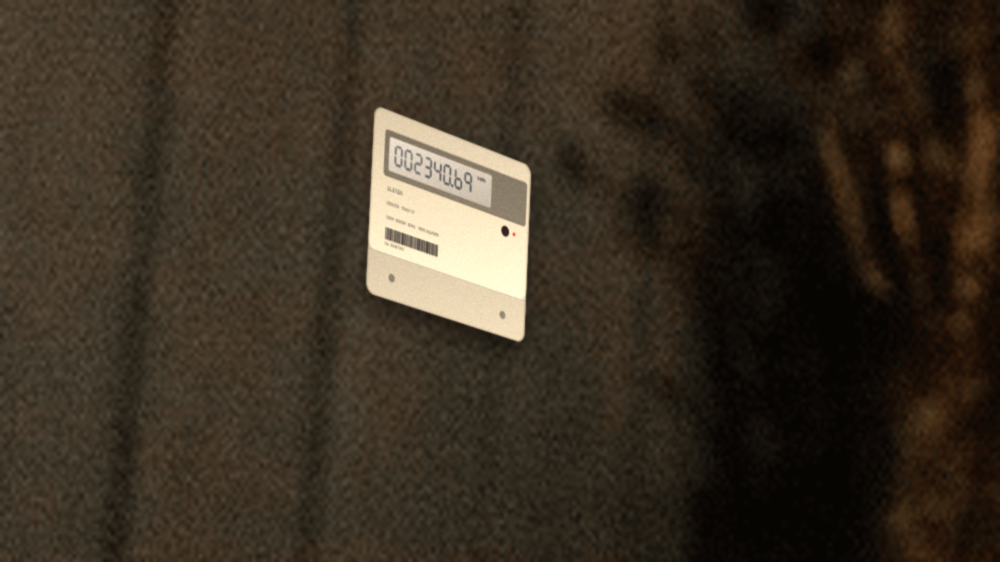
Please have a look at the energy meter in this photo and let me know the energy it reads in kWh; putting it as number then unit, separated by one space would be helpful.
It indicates 2340.69 kWh
